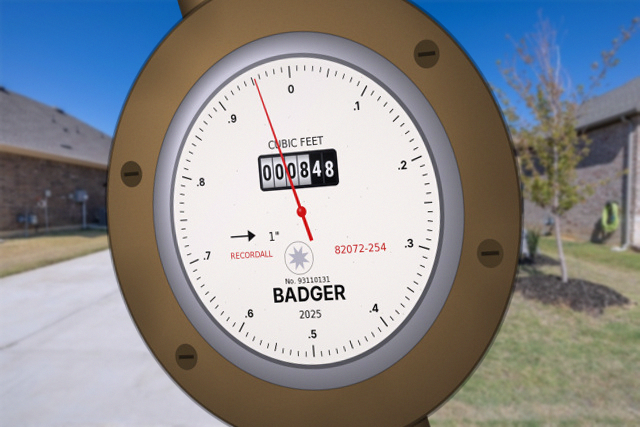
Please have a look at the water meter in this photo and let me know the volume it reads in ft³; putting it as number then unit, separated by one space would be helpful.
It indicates 847.95 ft³
